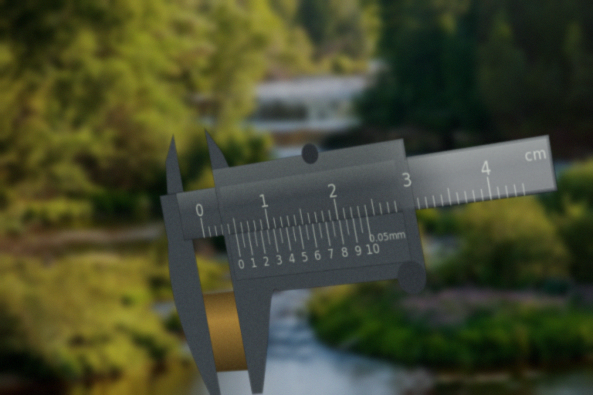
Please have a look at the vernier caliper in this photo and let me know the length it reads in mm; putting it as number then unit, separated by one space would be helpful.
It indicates 5.0 mm
